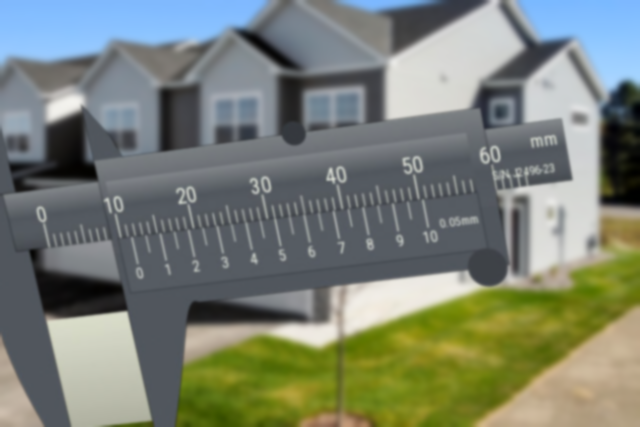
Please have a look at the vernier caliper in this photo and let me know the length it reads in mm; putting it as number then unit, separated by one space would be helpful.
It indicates 11.5 mm
